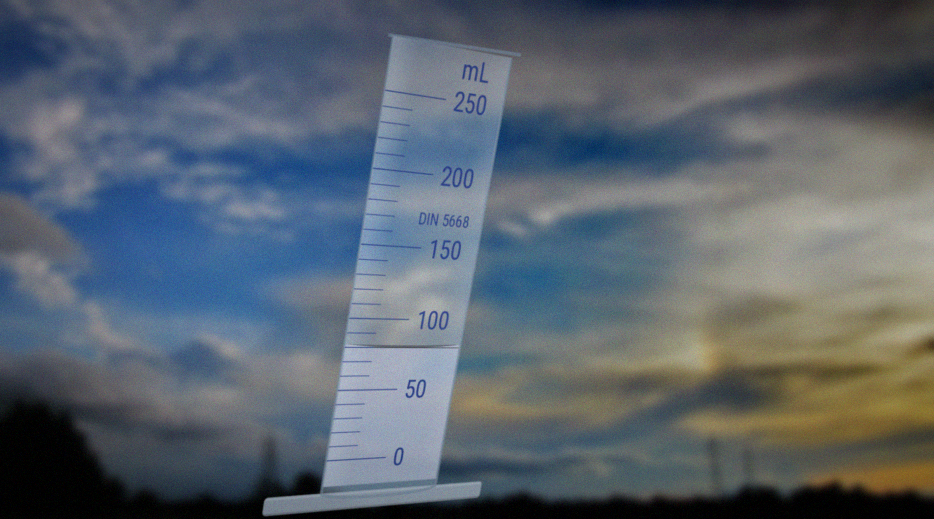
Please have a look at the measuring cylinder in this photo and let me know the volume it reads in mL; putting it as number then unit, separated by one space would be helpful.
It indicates 80 mL
